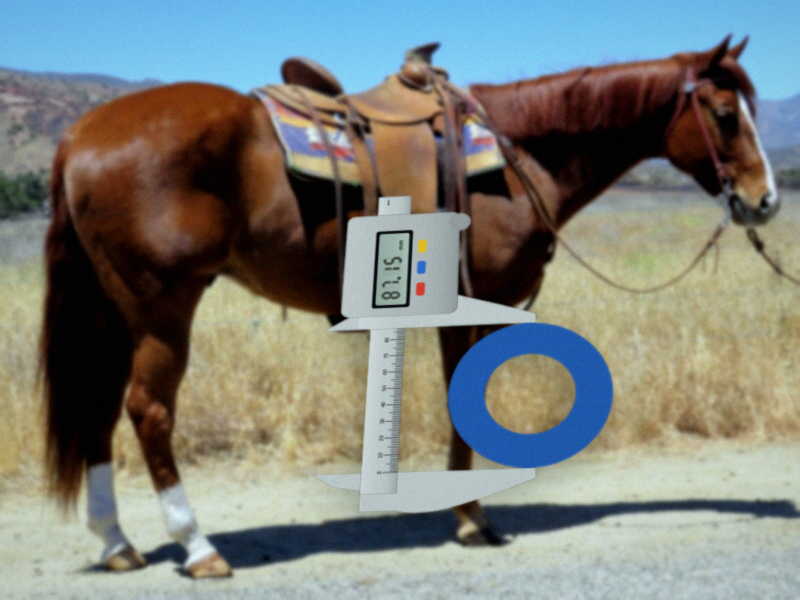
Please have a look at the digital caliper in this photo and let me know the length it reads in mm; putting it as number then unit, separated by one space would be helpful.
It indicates 87.15 mm
